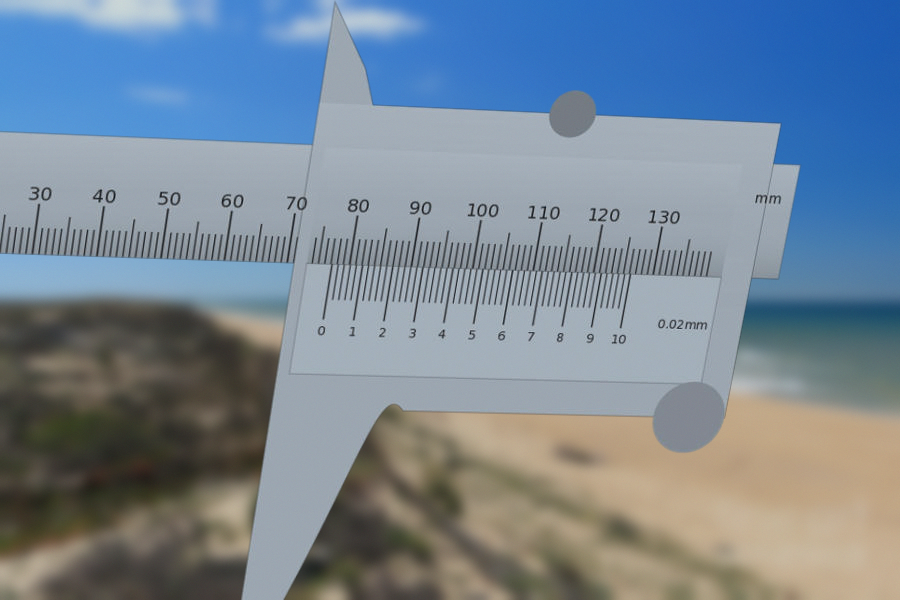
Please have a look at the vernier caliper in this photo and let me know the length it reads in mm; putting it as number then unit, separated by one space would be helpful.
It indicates 77.2 mm
